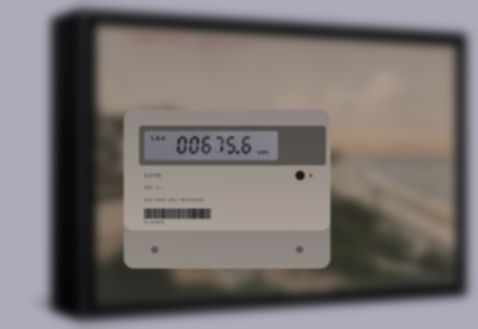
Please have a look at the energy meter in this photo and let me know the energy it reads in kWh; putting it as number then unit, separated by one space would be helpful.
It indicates 675.6 kWh
